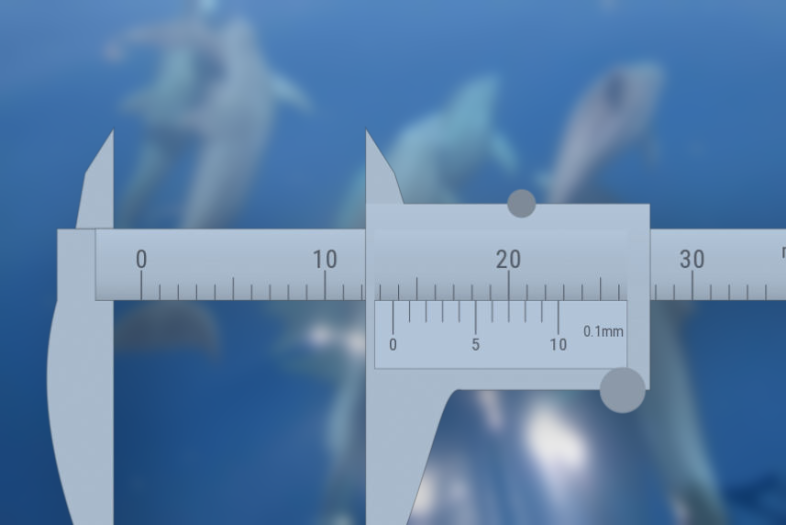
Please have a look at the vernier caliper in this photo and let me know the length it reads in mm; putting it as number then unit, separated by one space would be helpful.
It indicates 13.7 mm
